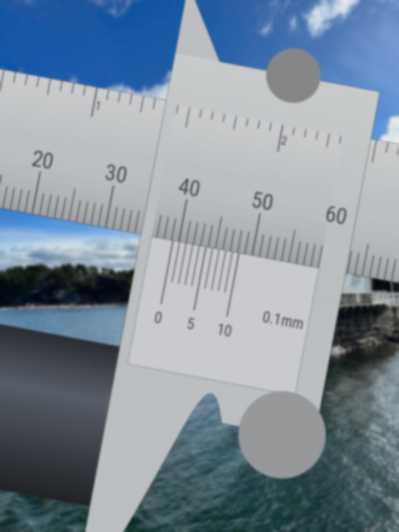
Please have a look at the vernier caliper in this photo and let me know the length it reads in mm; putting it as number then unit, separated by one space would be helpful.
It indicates 39.2 mm
